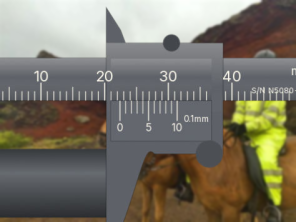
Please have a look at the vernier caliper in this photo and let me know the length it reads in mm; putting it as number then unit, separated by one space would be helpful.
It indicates 22.4 mm
